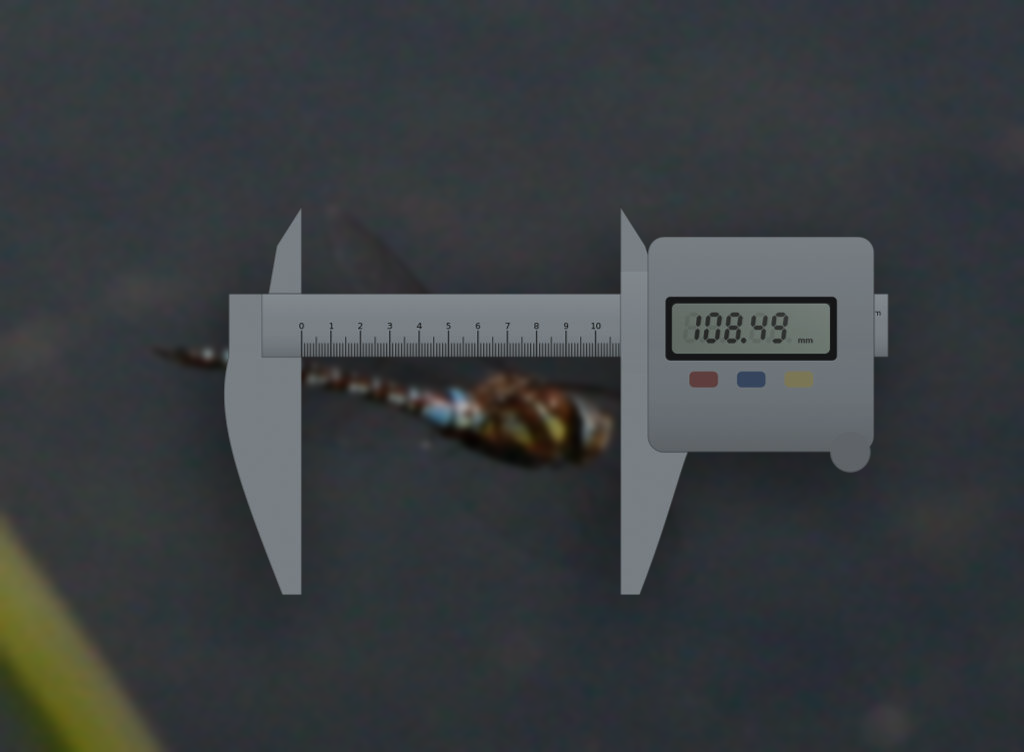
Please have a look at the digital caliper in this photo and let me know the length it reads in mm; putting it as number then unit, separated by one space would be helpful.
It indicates 108.49 mm
